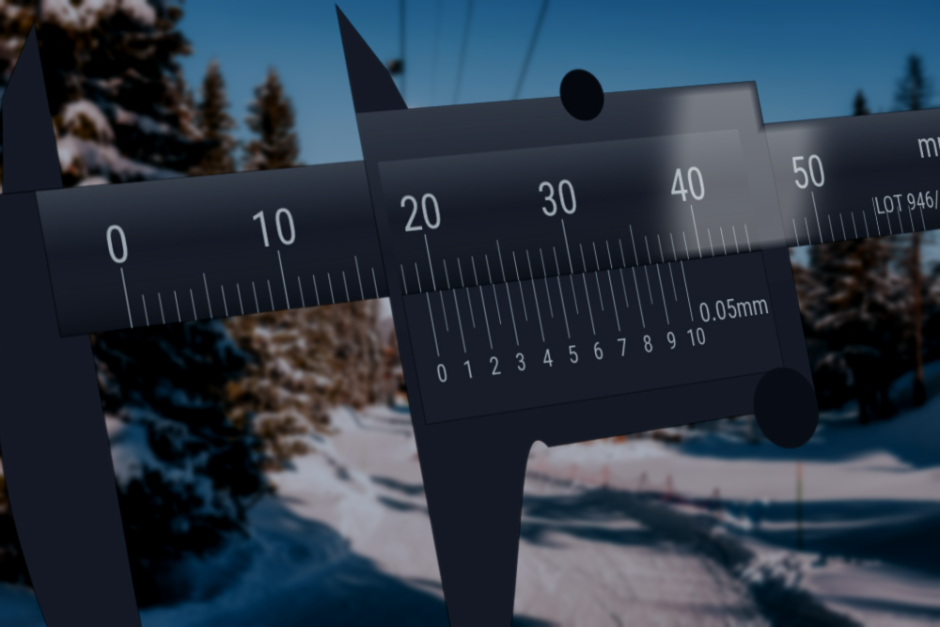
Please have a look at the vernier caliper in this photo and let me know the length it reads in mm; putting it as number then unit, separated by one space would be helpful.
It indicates 19.4 mm
